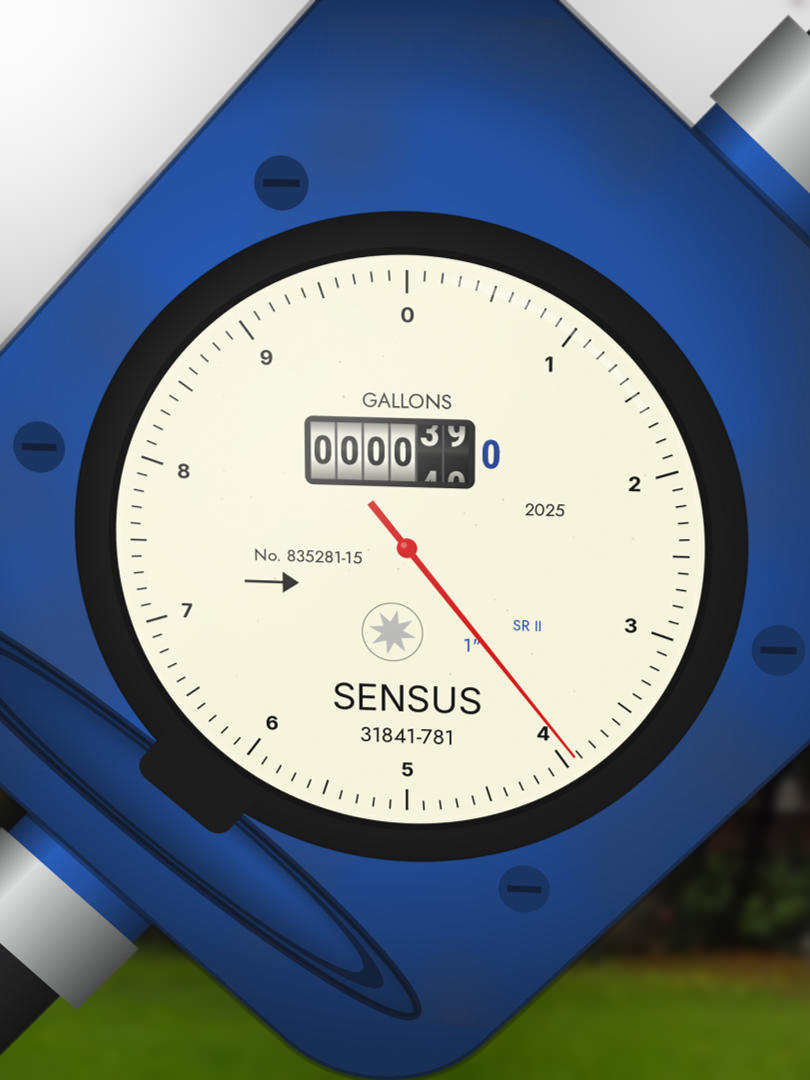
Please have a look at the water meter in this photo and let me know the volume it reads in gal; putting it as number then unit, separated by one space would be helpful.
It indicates 393.9 gal
